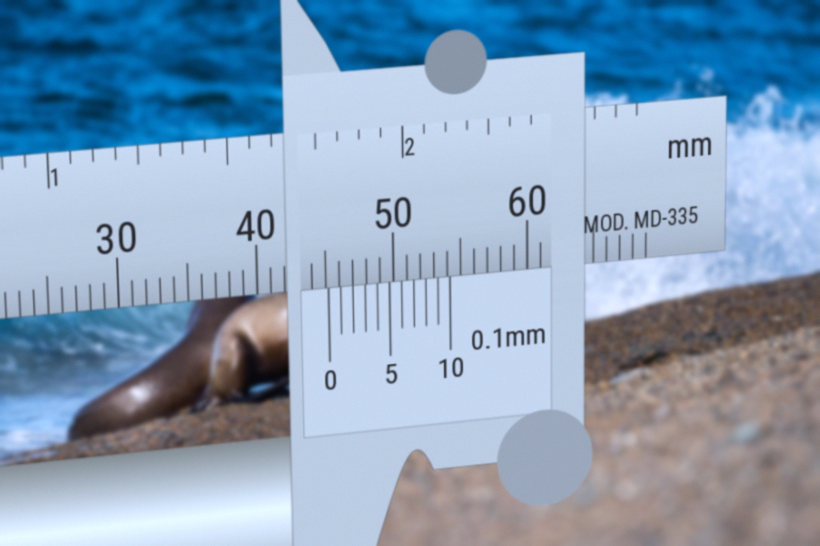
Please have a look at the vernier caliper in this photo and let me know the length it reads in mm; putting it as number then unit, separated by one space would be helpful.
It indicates 45.2 mm
